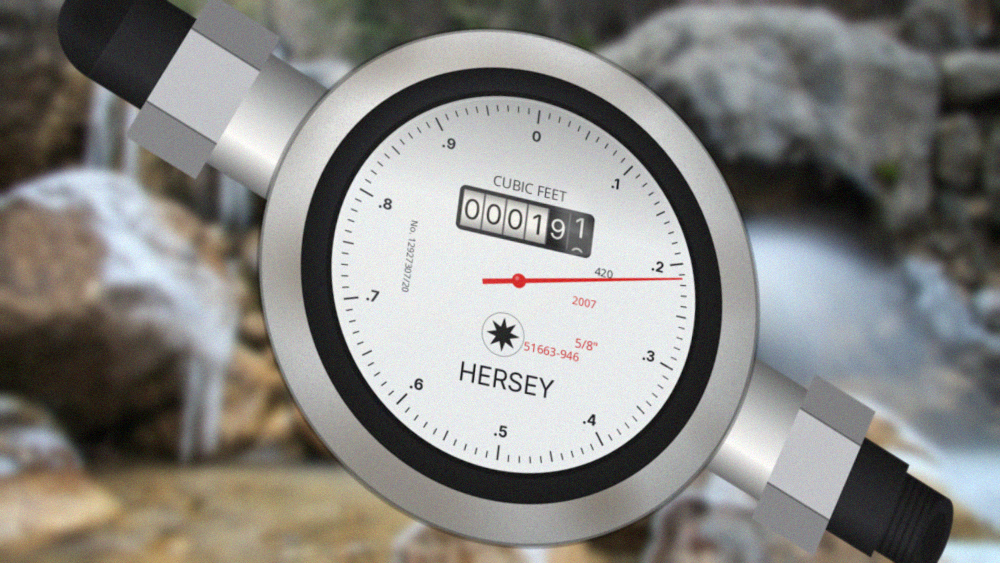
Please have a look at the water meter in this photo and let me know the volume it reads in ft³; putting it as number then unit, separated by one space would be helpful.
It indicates 191.21 ft³
